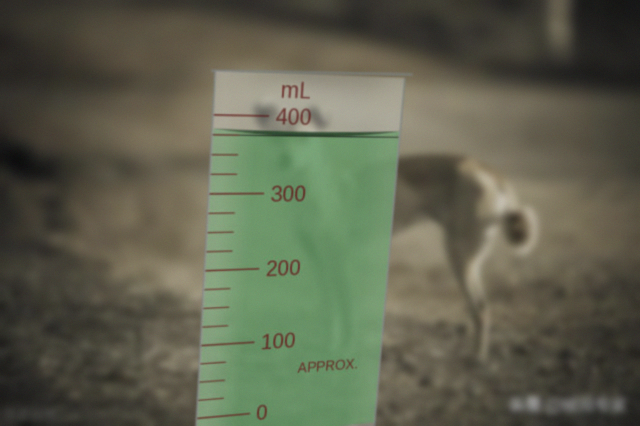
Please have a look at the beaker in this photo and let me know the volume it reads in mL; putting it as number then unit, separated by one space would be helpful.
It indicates 375 mL
